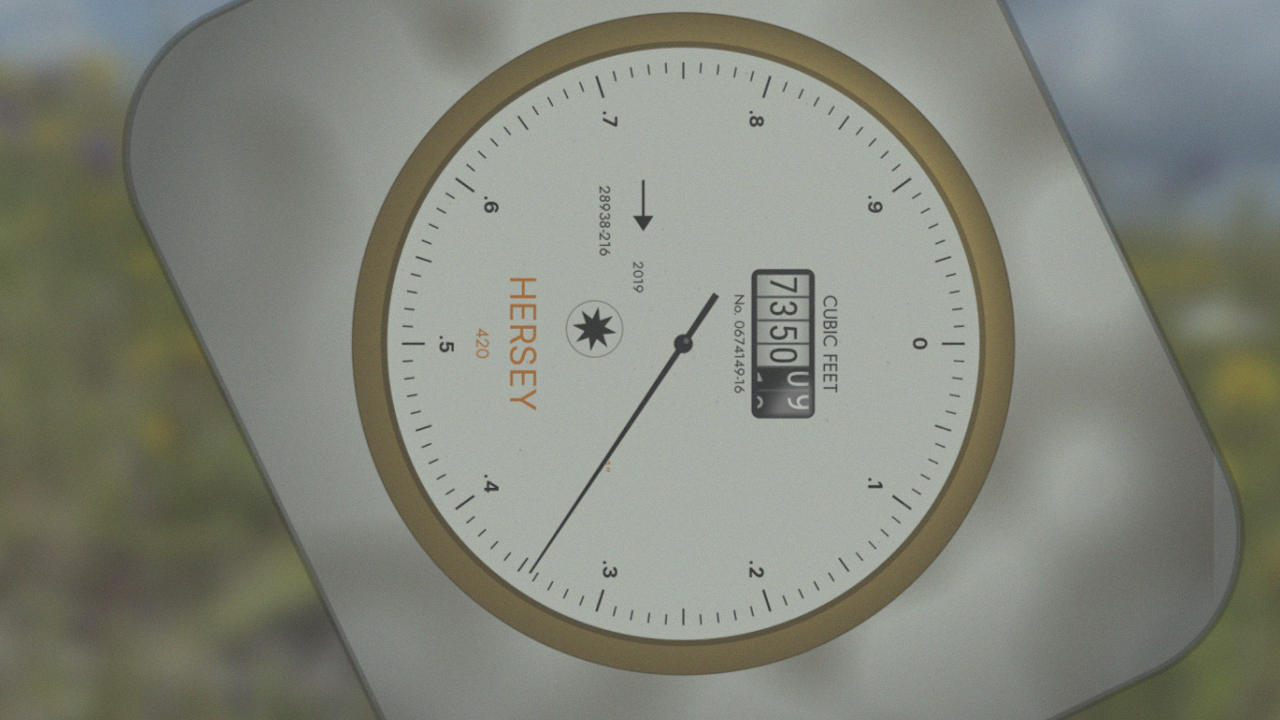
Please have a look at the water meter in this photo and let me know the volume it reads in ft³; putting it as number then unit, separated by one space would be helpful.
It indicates 735009.34 ft³
